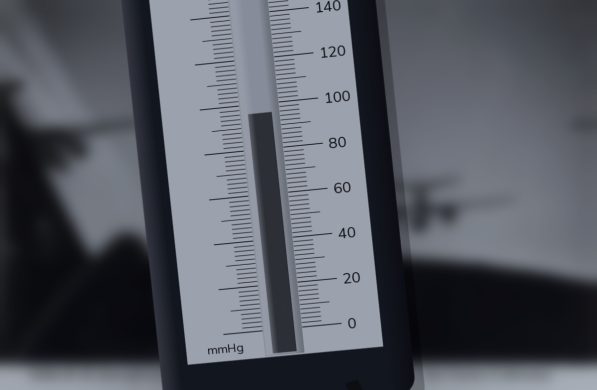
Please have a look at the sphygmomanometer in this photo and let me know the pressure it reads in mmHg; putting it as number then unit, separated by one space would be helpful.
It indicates 96 mmHg
